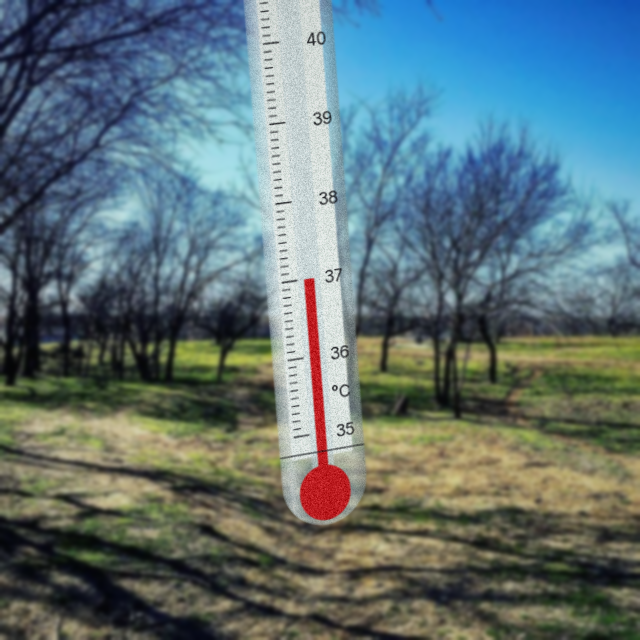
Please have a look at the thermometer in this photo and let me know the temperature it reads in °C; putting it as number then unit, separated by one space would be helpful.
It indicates 37 °C
